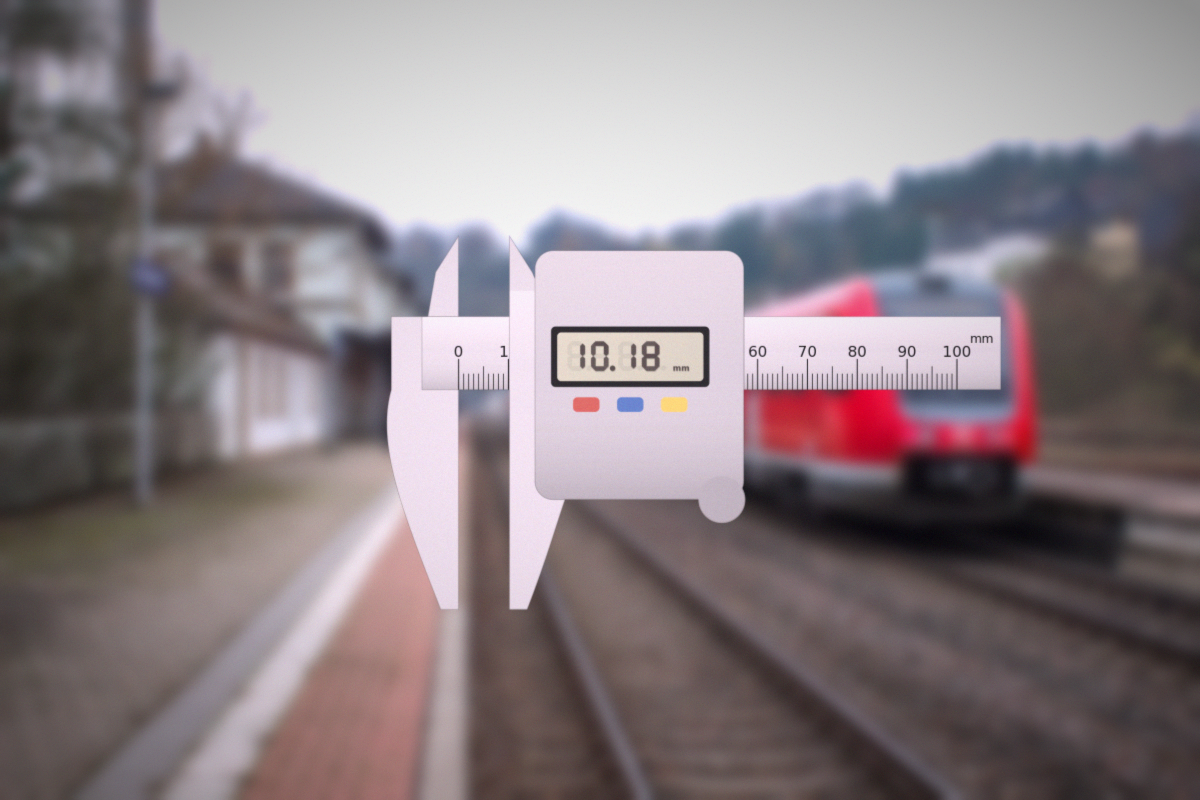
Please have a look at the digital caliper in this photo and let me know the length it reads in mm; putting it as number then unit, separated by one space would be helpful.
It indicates 10.18 mm
